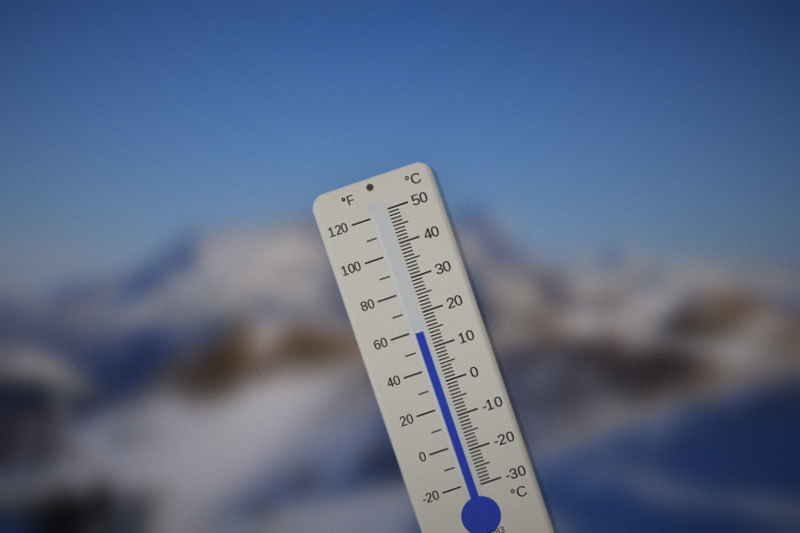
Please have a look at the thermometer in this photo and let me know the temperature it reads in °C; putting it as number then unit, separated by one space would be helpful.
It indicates 15 °C
